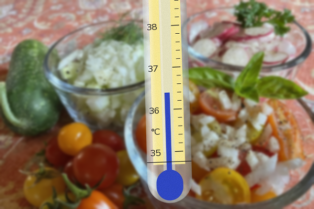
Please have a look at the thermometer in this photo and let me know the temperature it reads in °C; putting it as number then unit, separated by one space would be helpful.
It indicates 36.4 °C
